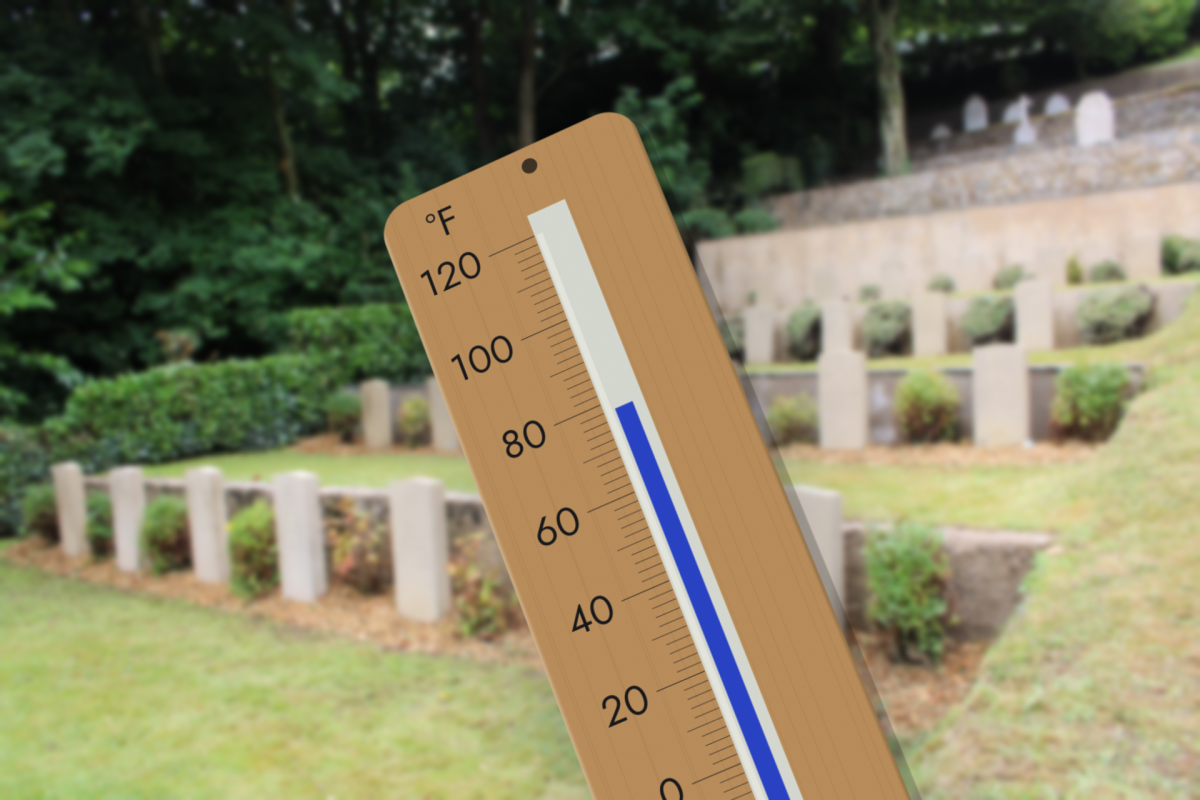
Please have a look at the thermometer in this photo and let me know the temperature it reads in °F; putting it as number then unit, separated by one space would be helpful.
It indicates 78 °F
